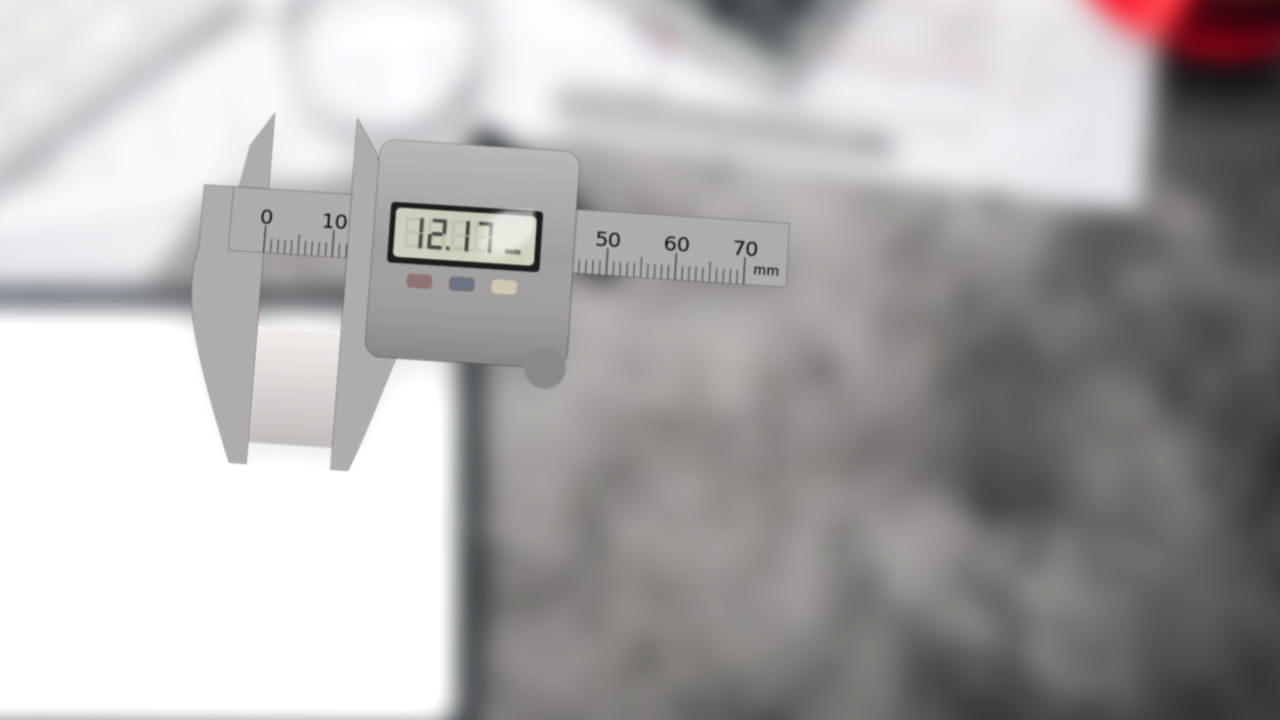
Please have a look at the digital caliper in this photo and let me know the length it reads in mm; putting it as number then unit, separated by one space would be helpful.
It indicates 12.17 mm
